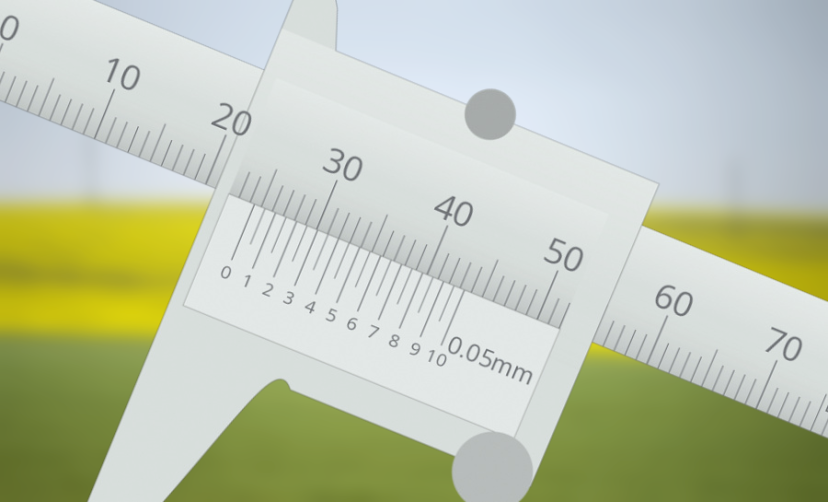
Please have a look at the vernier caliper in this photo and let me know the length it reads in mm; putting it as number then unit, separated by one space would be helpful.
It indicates 24.4 mm
